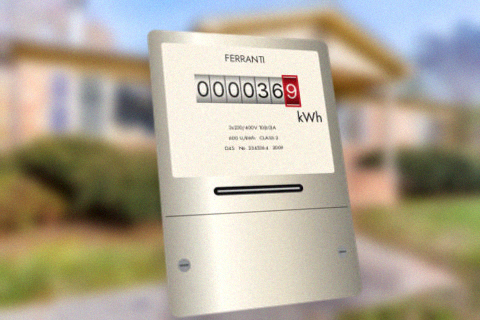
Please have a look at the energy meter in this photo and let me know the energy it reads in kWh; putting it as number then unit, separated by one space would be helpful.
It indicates 36.9 kWh
